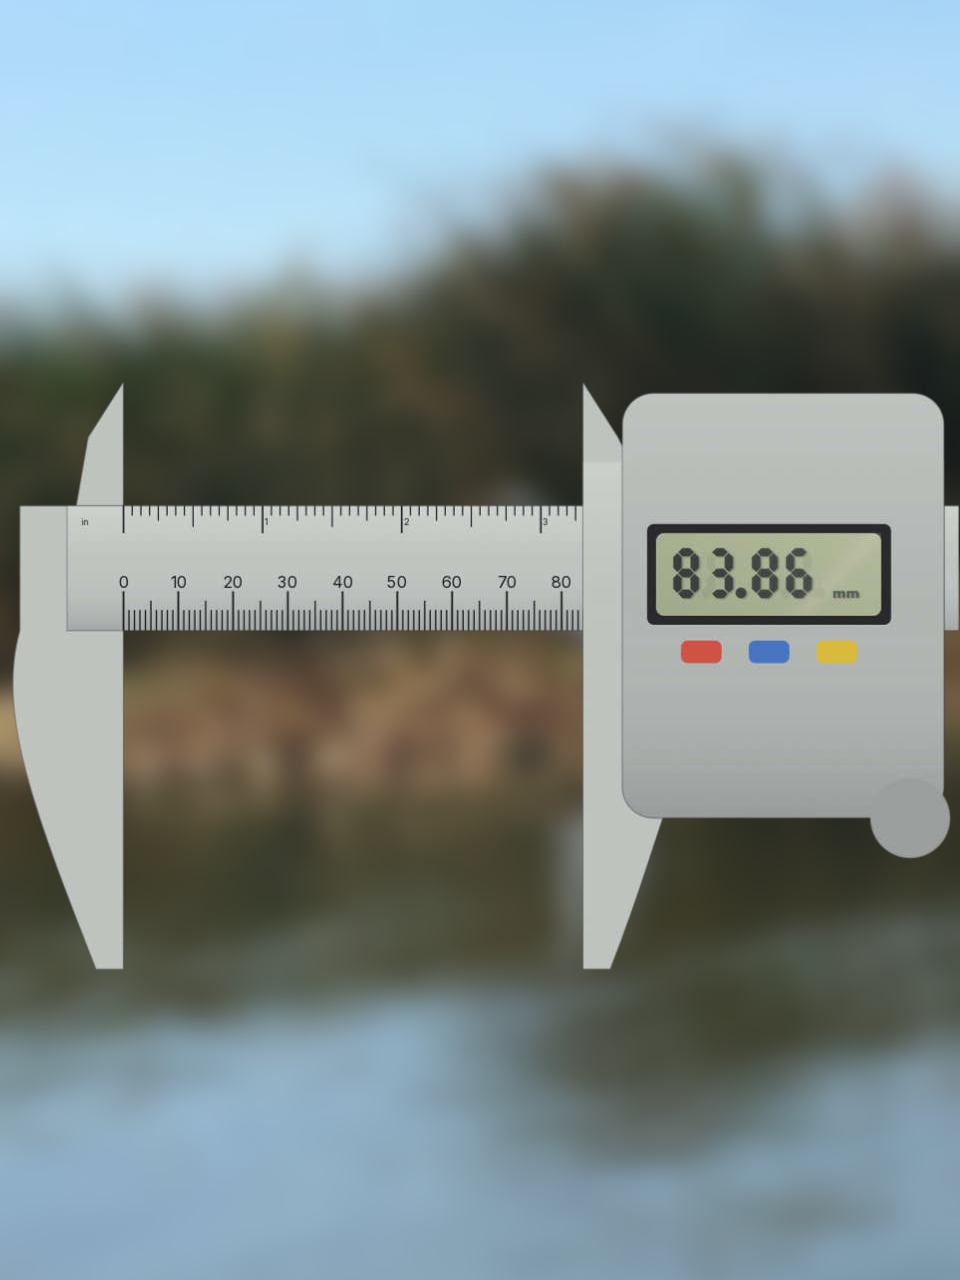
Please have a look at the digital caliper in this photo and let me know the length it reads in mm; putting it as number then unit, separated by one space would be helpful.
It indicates 83.86 mm
